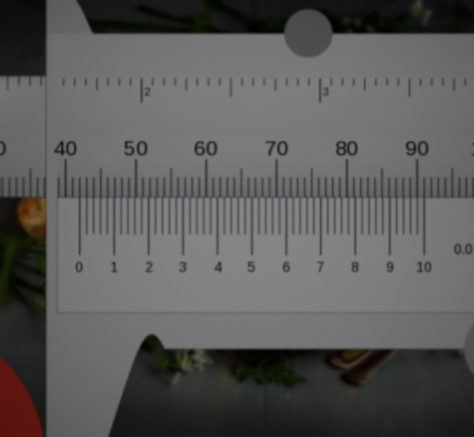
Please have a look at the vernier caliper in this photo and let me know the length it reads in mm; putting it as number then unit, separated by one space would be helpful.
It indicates 42.0 mm
